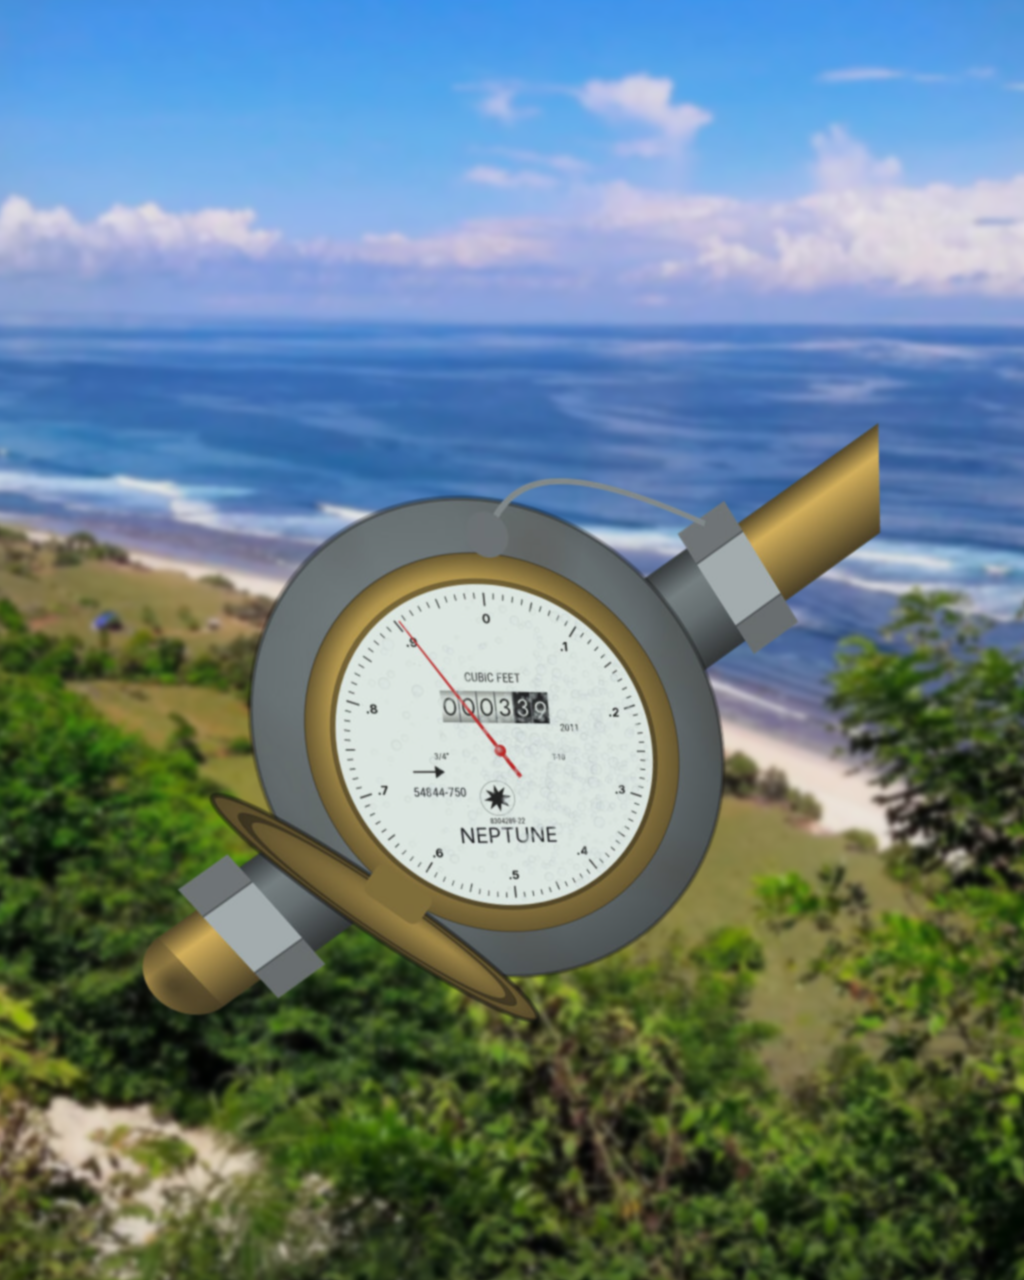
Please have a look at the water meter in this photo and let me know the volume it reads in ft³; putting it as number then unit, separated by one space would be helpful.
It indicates 338.90 ft³
